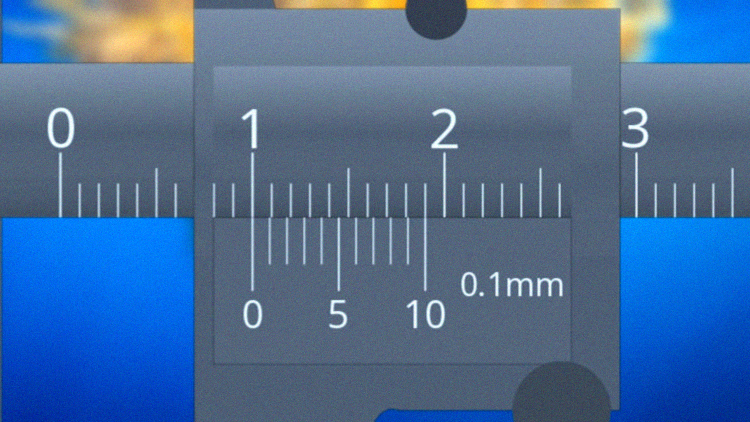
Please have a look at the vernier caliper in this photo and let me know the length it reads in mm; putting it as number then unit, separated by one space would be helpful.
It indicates 10.0 mm
